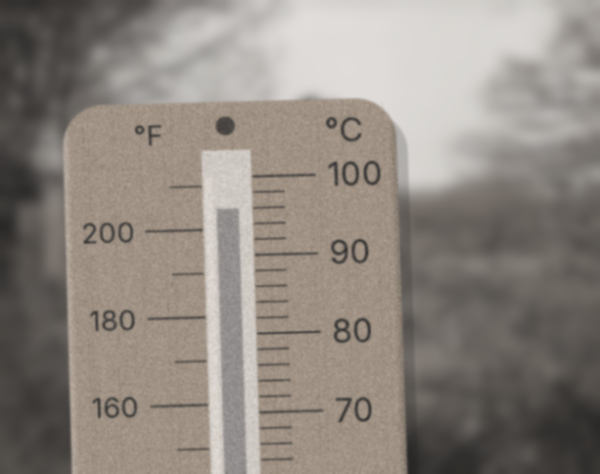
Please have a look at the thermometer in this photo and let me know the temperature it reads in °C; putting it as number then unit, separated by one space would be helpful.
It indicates 96 °C
